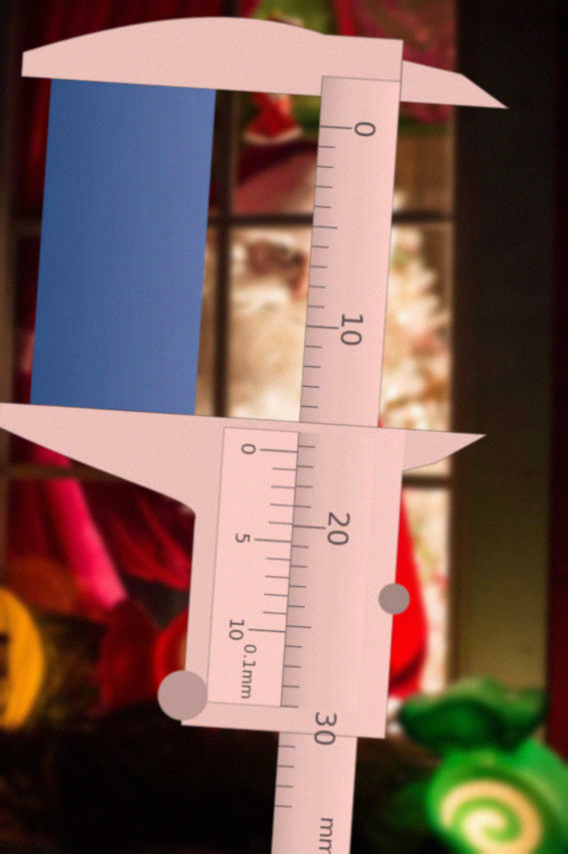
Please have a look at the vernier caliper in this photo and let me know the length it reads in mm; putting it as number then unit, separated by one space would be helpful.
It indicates 16.3 mm
